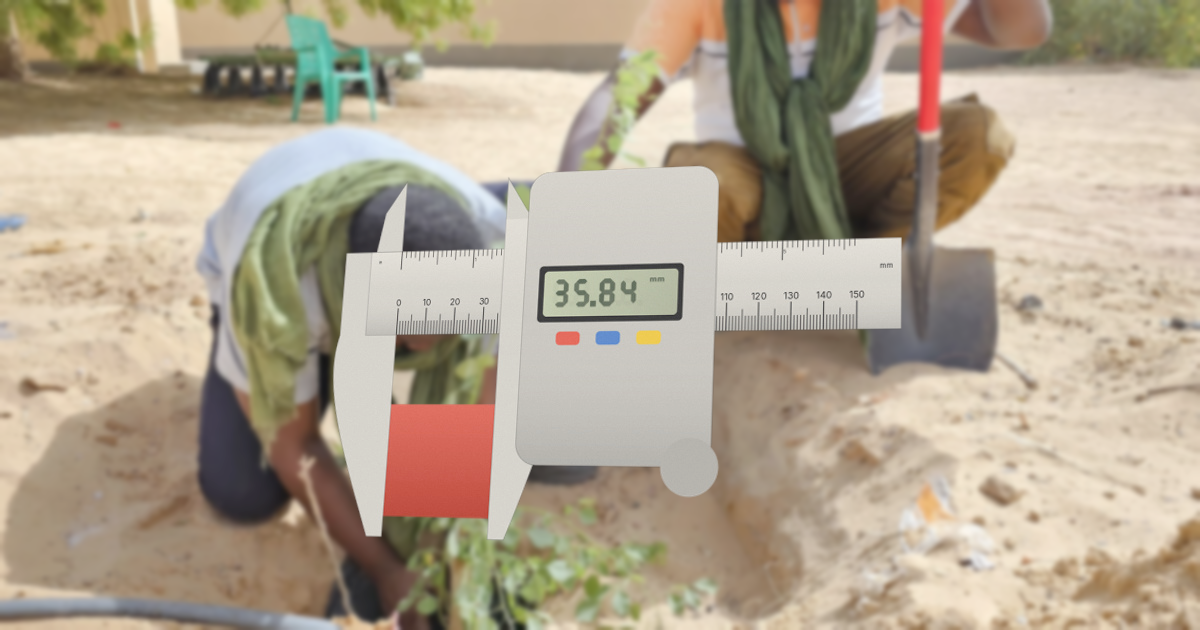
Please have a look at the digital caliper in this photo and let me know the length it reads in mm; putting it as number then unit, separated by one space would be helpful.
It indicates 35.84 mm
